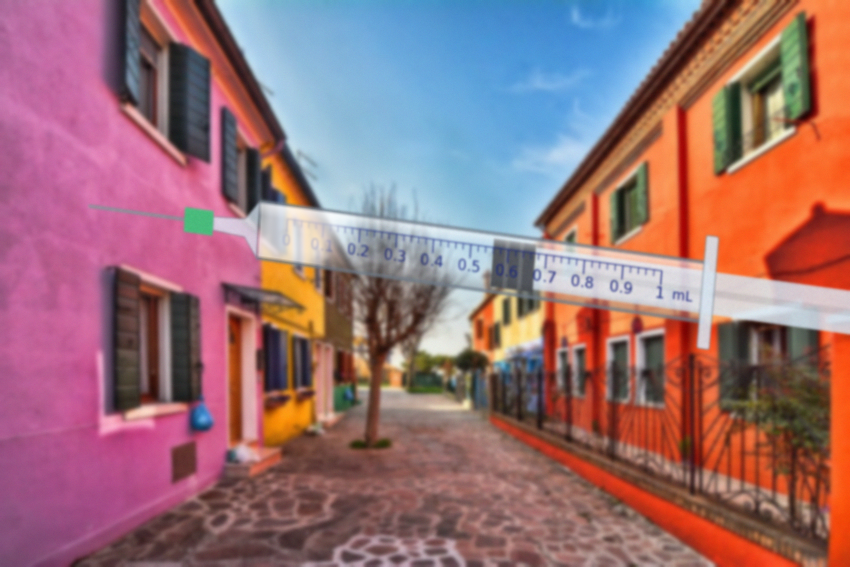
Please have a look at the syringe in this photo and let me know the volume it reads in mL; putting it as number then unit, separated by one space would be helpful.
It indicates 0.56 mL
